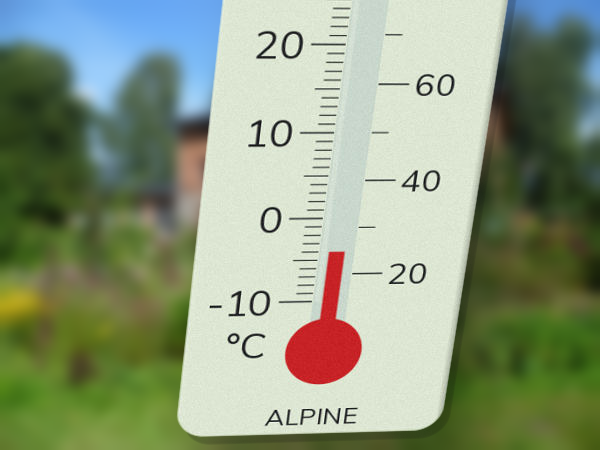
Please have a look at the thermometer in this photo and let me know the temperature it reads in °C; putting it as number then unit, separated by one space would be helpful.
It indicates -4 °C
